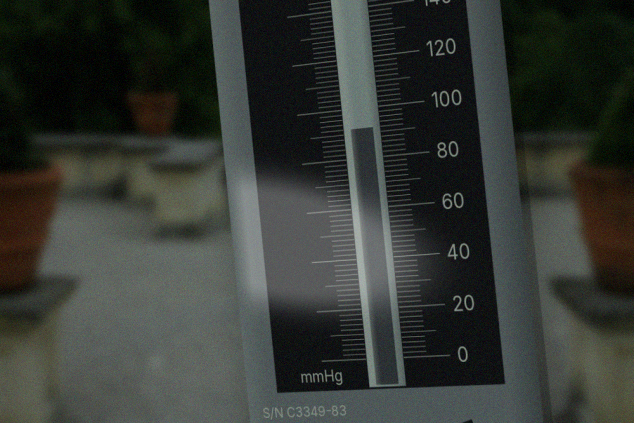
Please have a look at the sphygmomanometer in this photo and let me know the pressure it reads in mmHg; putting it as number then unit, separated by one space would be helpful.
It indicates 92 mmHg
